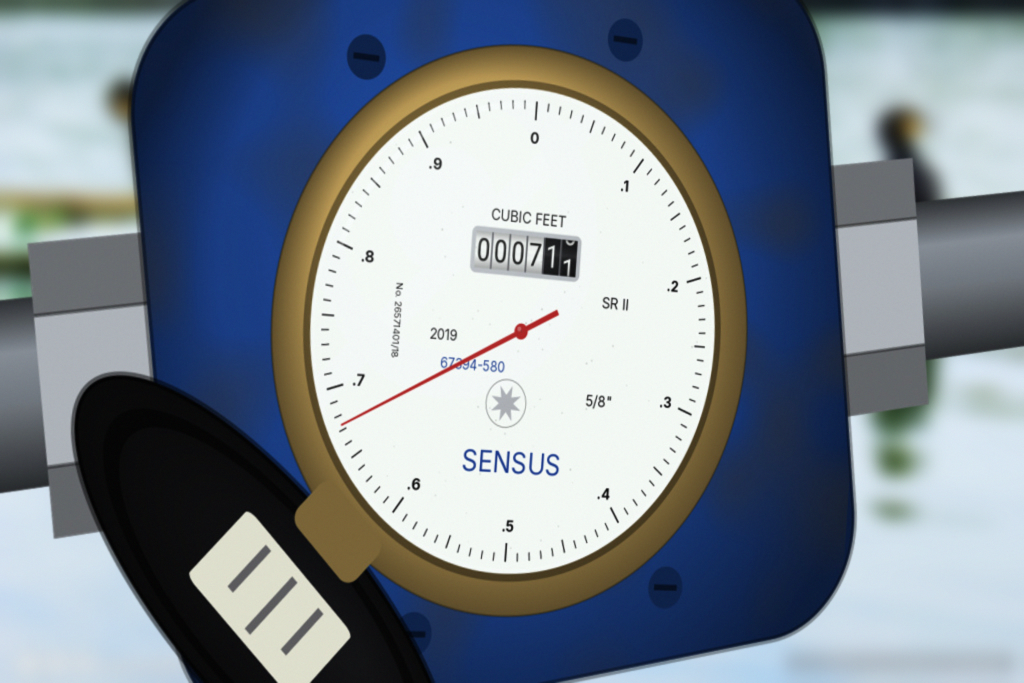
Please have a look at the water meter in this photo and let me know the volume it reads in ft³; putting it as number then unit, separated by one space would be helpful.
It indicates 710.67 ft³
